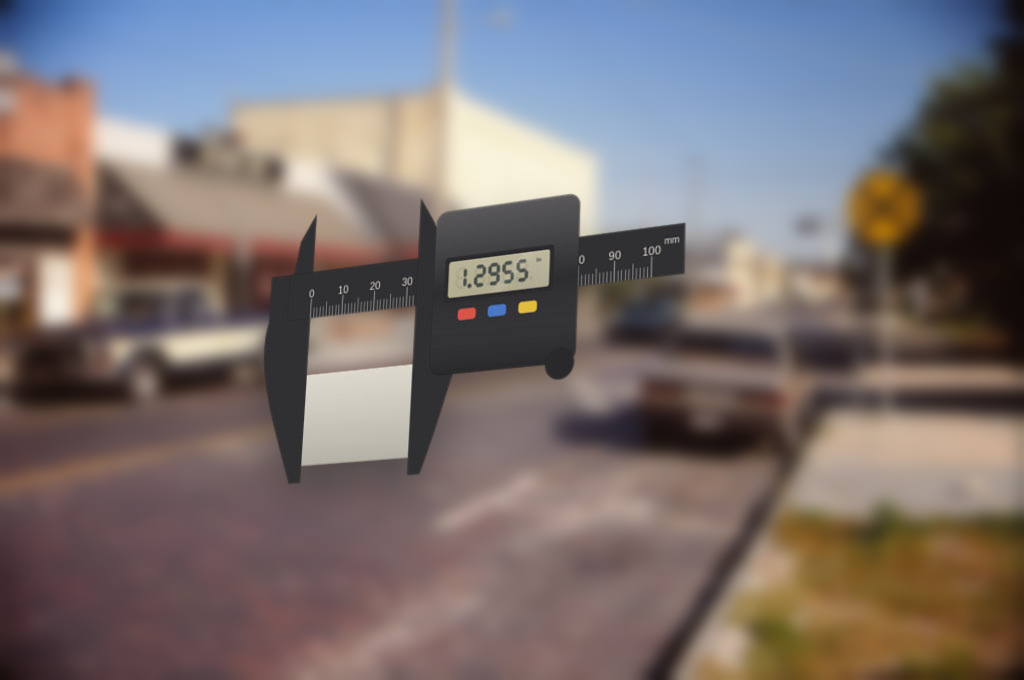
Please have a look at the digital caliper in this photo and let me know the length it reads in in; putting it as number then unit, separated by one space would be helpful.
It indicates 1.2955 in
